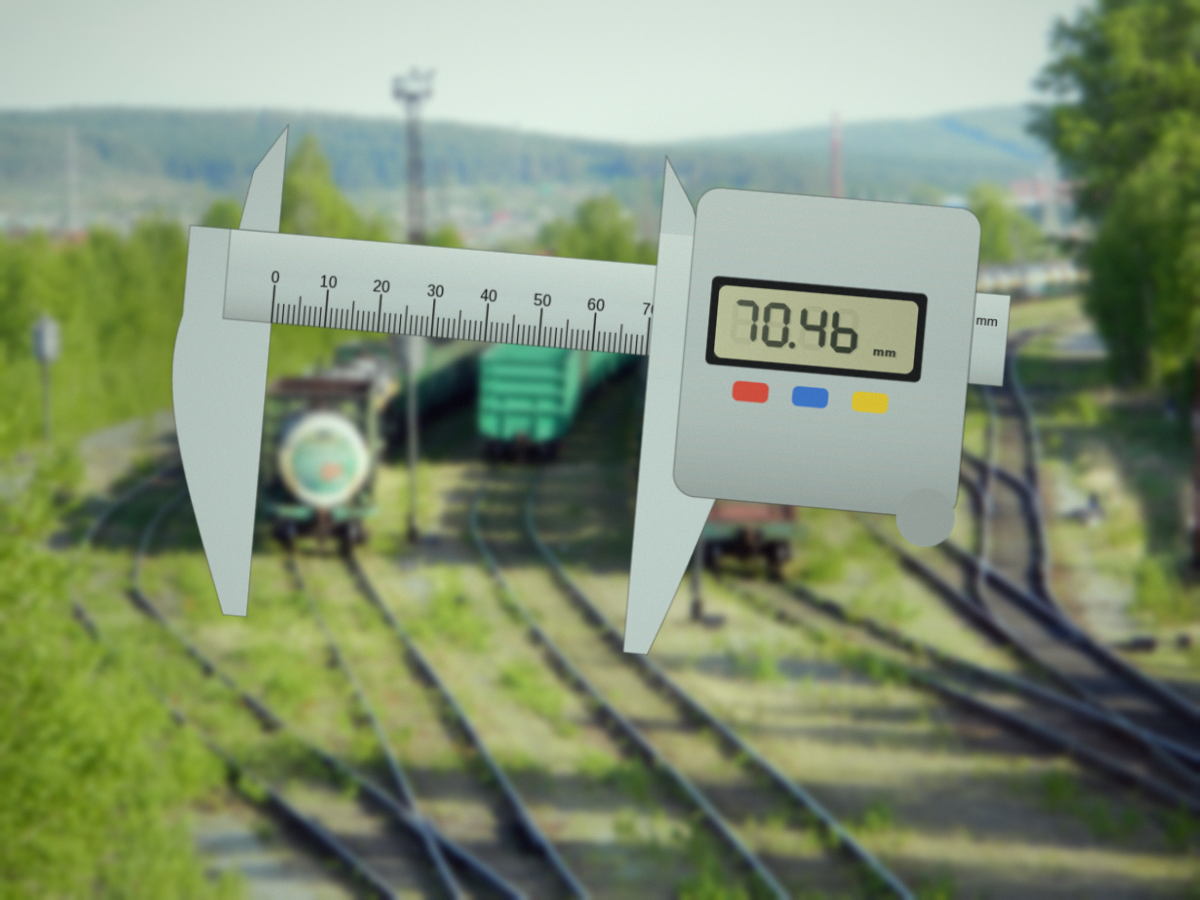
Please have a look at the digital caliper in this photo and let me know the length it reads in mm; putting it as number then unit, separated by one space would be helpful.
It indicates 70.46 mm
